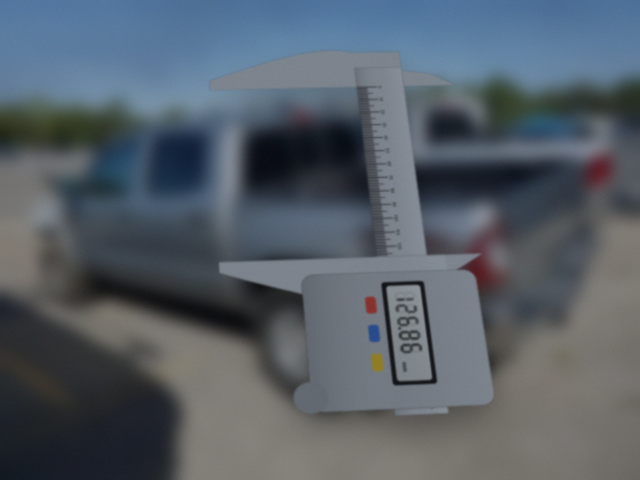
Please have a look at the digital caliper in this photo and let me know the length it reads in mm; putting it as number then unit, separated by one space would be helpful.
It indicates 126.86 mm
